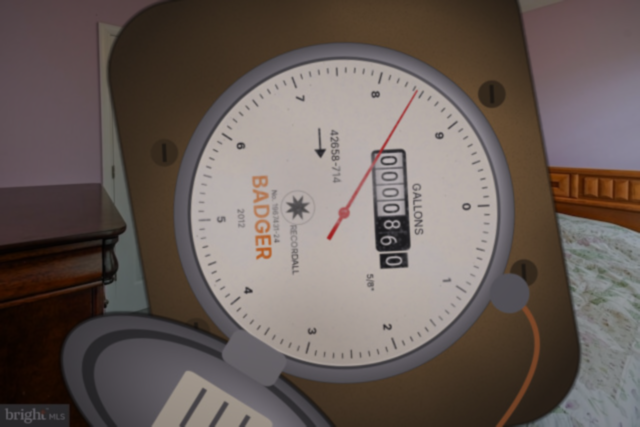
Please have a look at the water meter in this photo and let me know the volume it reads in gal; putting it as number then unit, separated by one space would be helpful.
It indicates 858.4 gal
